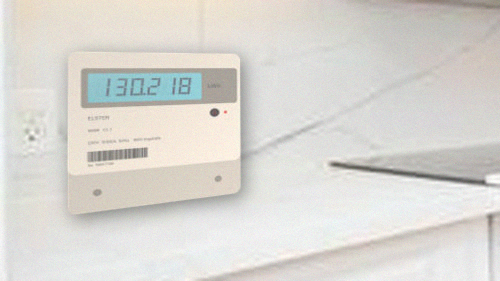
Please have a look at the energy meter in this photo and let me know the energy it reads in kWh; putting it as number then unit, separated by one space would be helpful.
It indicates 130.218 kWh
